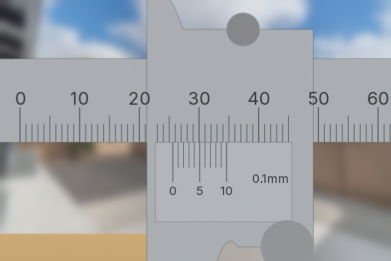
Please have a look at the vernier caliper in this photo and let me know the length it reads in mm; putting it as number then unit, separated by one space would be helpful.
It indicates 25.6 mm
